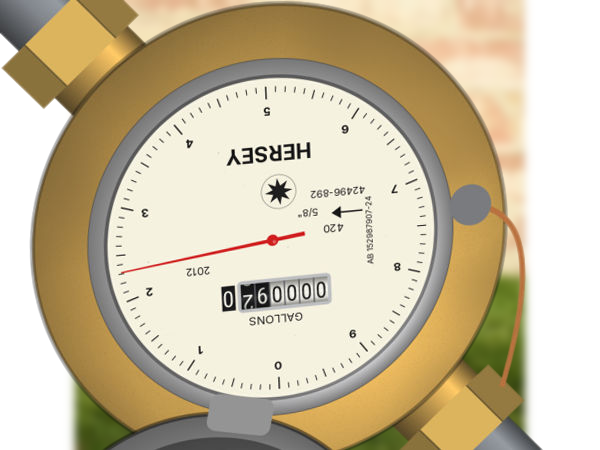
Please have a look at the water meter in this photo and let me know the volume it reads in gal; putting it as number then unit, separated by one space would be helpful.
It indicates 922.3 gal
